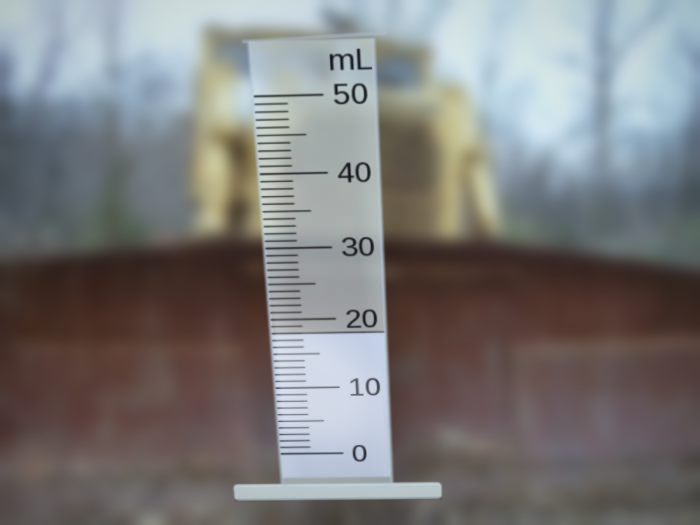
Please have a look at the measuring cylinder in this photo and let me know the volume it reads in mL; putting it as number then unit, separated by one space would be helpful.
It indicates 18 mL
